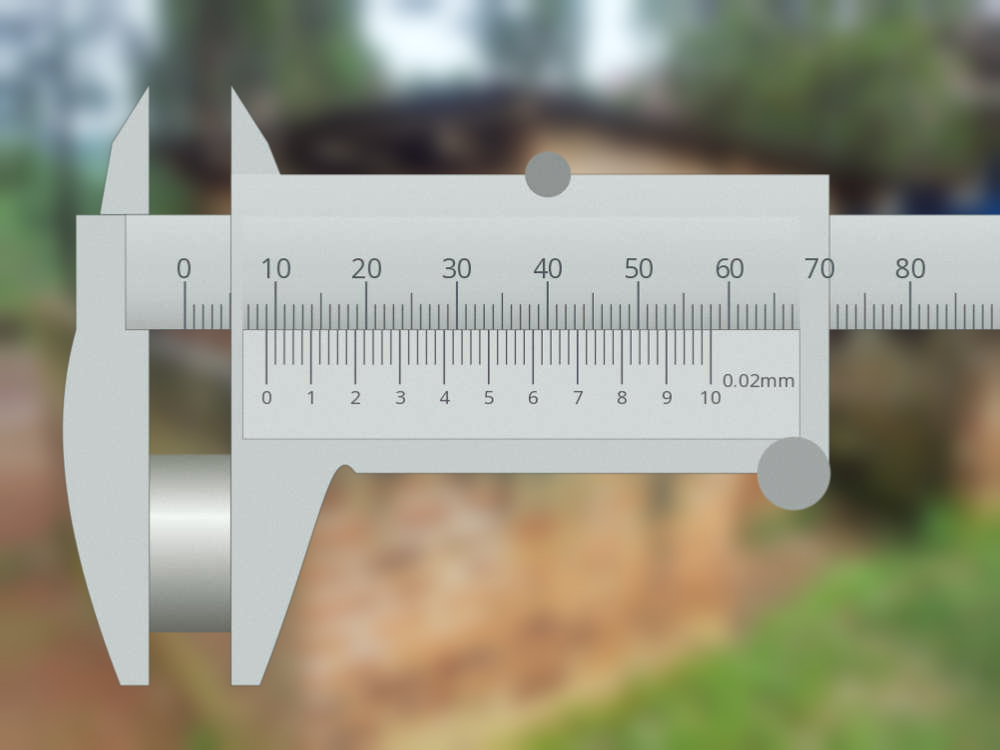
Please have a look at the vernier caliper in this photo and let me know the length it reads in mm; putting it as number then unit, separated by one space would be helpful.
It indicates 9.0 mm
